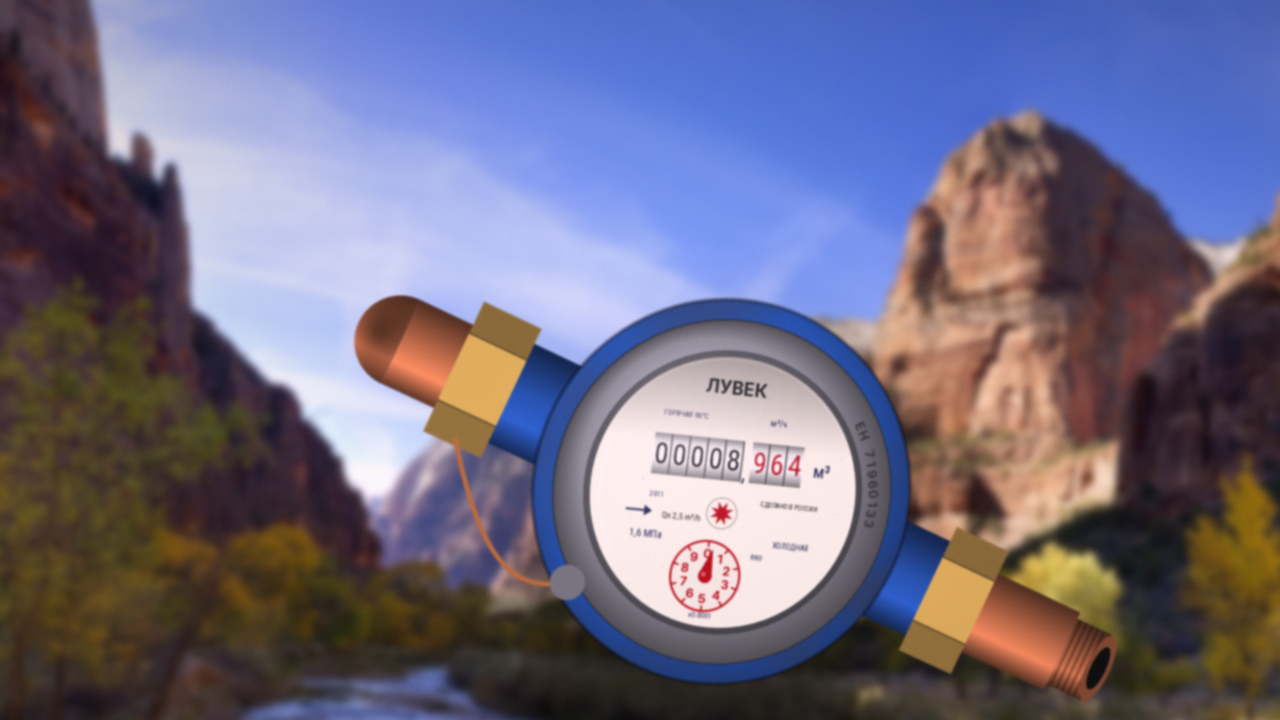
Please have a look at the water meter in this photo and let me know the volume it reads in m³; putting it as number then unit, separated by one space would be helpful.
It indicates 8.9640 m³
